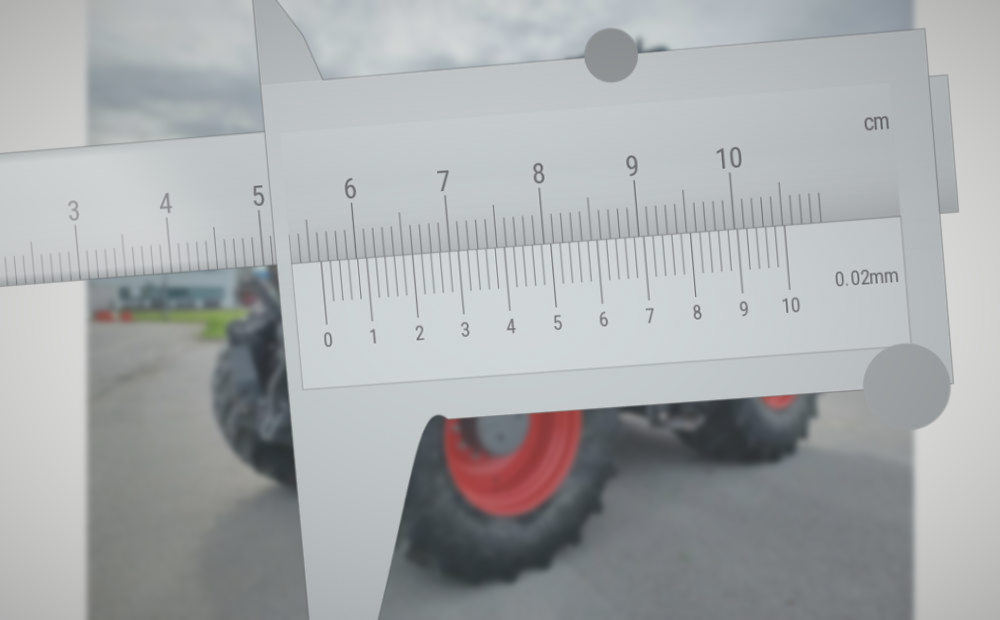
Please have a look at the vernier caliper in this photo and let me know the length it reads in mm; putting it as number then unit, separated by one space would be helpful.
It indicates 56.2 mm
